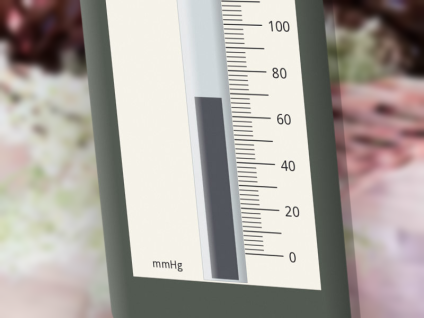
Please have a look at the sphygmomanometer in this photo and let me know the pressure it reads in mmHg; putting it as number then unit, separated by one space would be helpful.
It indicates 68 mmHg
